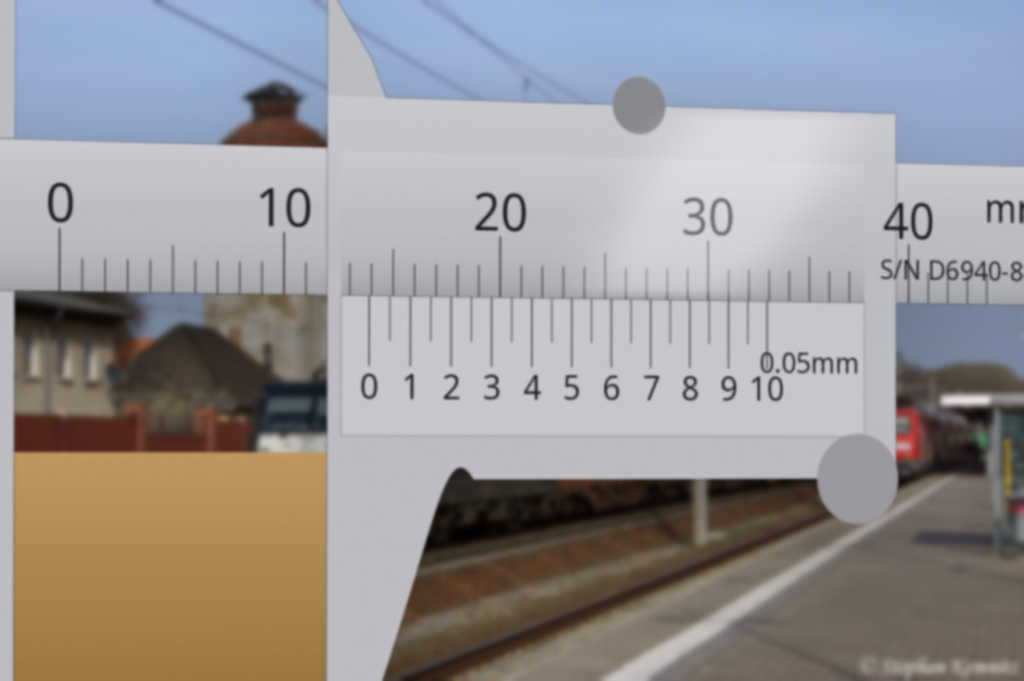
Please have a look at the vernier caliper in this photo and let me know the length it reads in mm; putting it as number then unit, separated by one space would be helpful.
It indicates 13.9 mm
